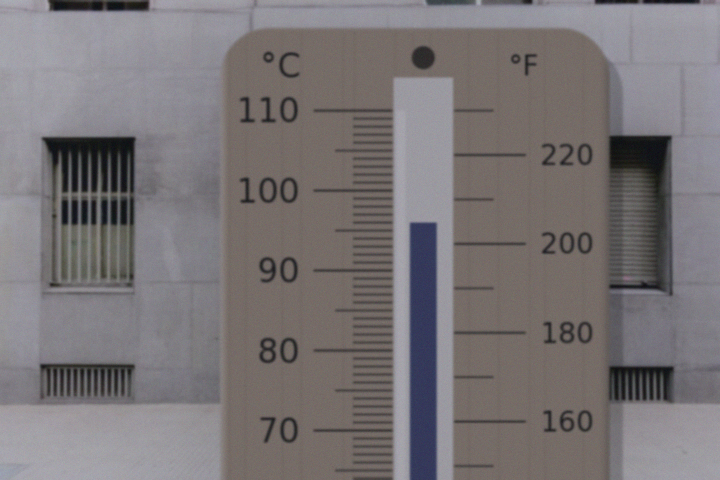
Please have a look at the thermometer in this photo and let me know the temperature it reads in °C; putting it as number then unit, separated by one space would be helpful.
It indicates 96 °C
